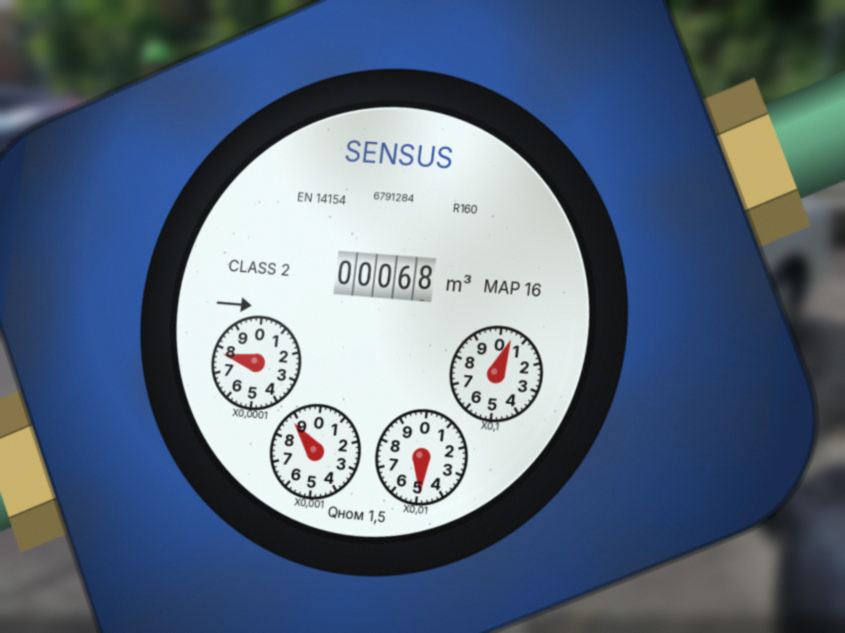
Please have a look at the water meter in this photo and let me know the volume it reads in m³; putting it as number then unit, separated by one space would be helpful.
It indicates 68.0487 m³
